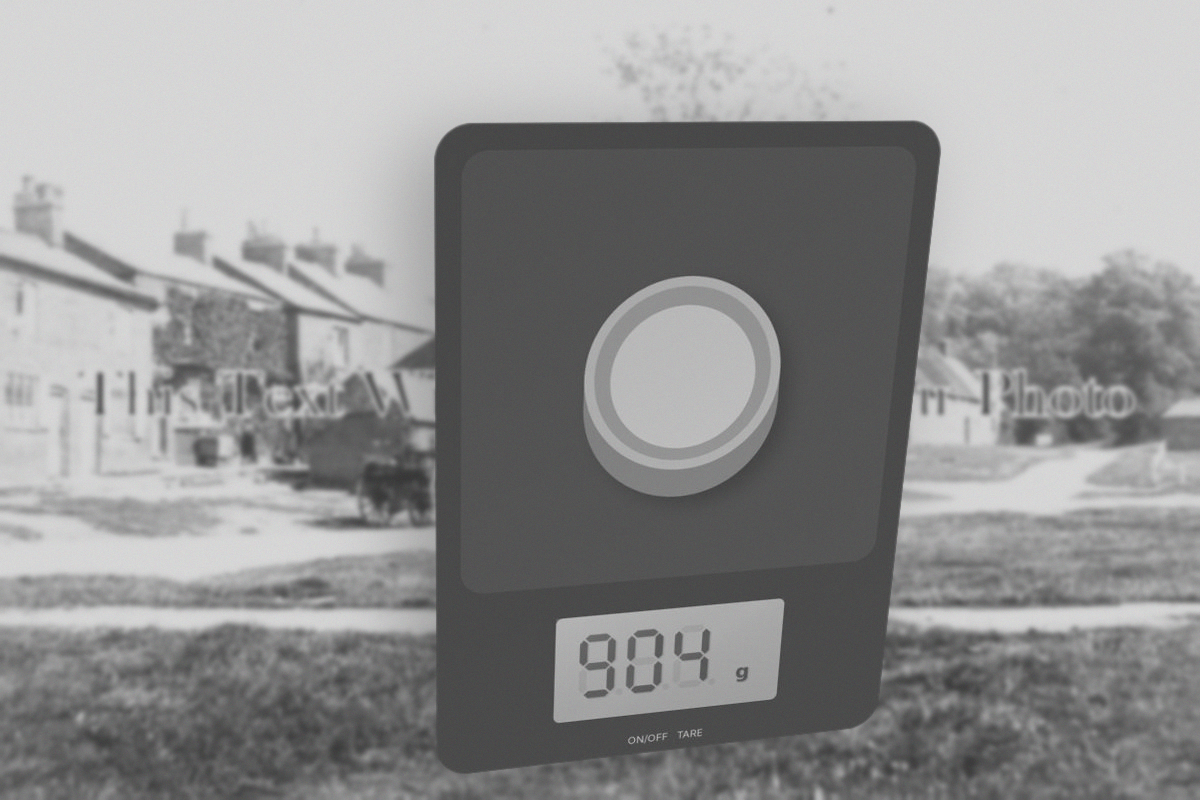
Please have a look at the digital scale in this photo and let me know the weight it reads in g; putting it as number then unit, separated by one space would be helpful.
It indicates 904 g
